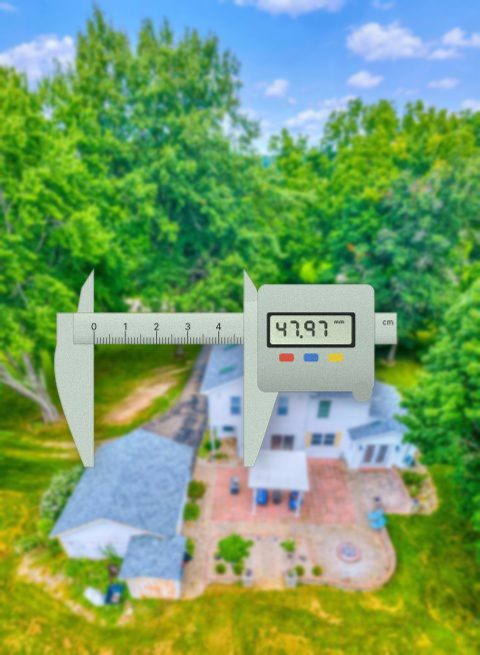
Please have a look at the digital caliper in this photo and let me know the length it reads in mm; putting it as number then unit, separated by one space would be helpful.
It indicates 47.97 mm
